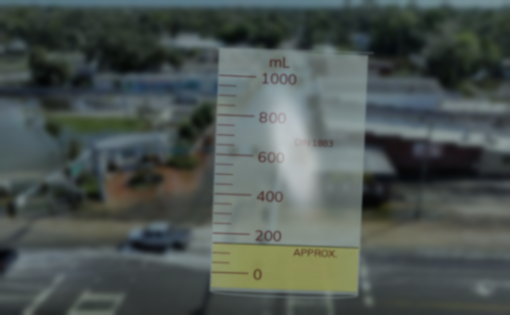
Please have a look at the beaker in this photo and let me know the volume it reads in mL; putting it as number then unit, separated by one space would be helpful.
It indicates 150 mL
